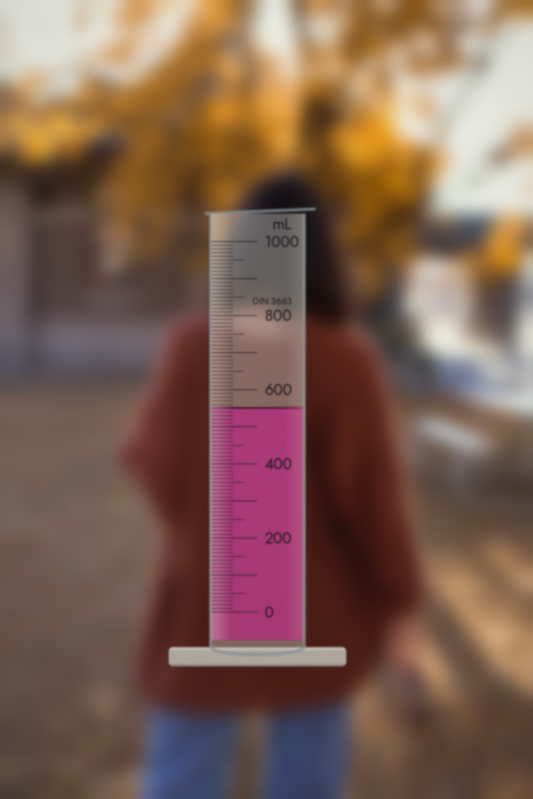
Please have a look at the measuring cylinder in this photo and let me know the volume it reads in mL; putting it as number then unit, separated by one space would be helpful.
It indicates 550 mL
